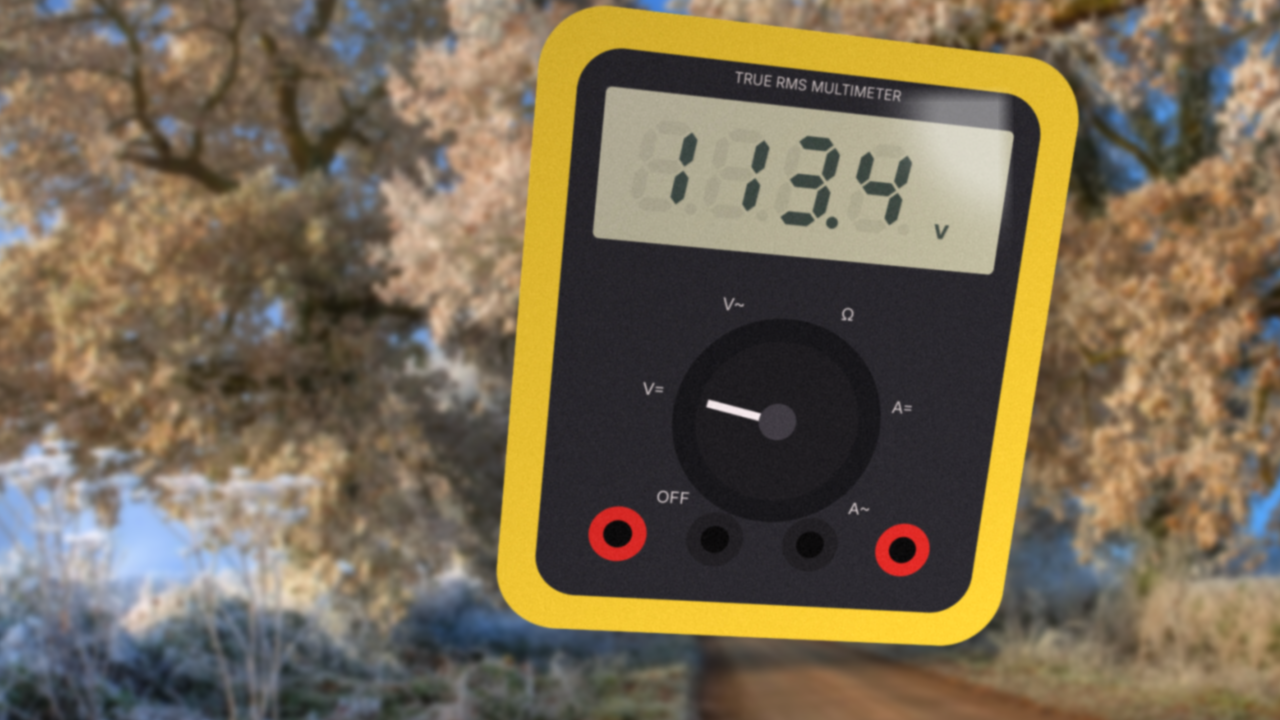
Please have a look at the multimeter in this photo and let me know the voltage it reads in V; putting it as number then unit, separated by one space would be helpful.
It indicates 113.4 V
